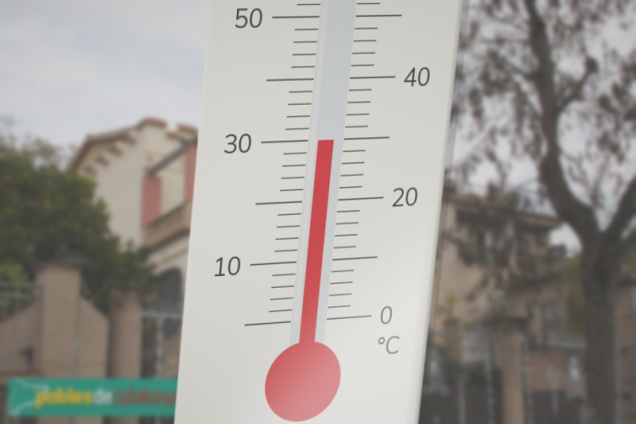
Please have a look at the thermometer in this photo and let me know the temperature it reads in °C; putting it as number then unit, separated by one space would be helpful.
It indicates 30 °C
